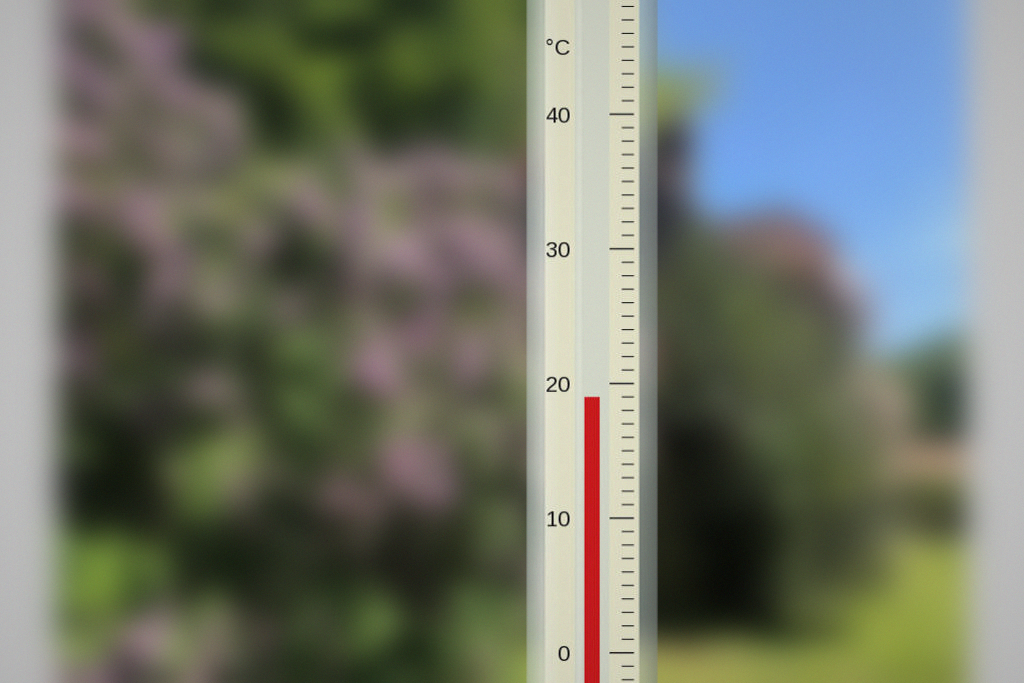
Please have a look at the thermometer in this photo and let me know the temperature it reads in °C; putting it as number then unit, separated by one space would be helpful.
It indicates 19 °C
